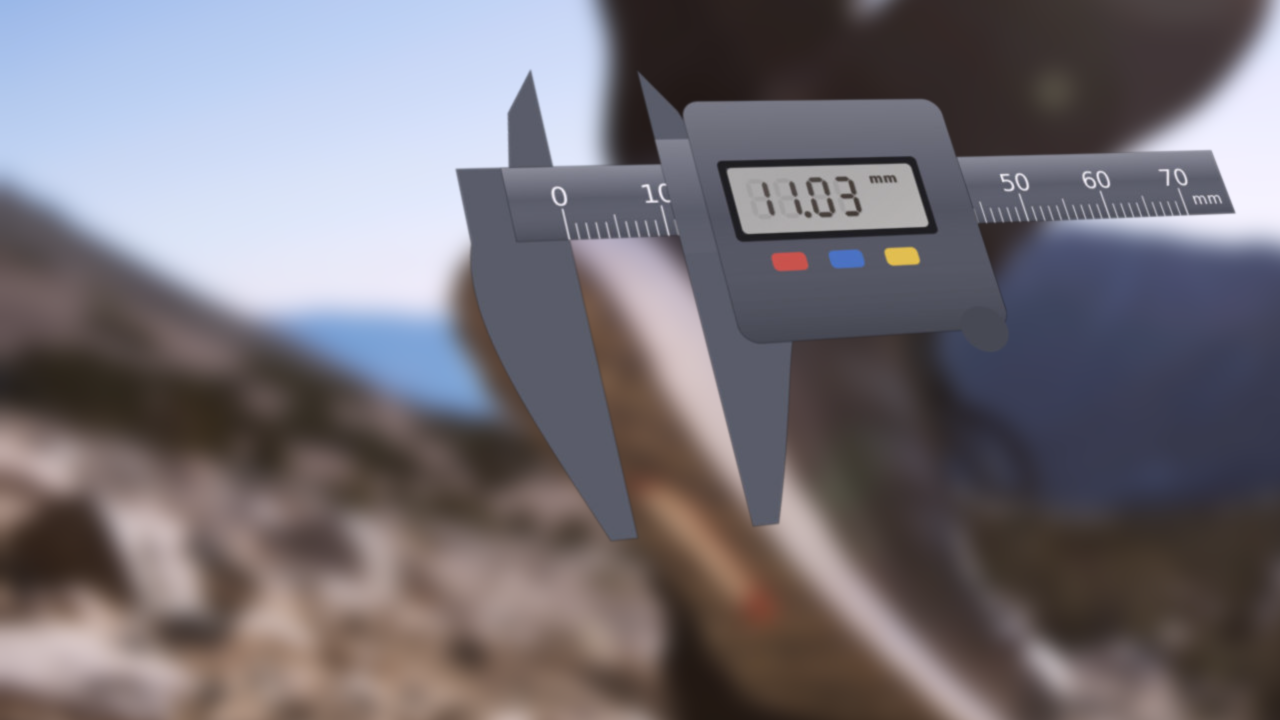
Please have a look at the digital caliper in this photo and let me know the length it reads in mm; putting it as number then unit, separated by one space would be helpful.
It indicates 11.03 mm
